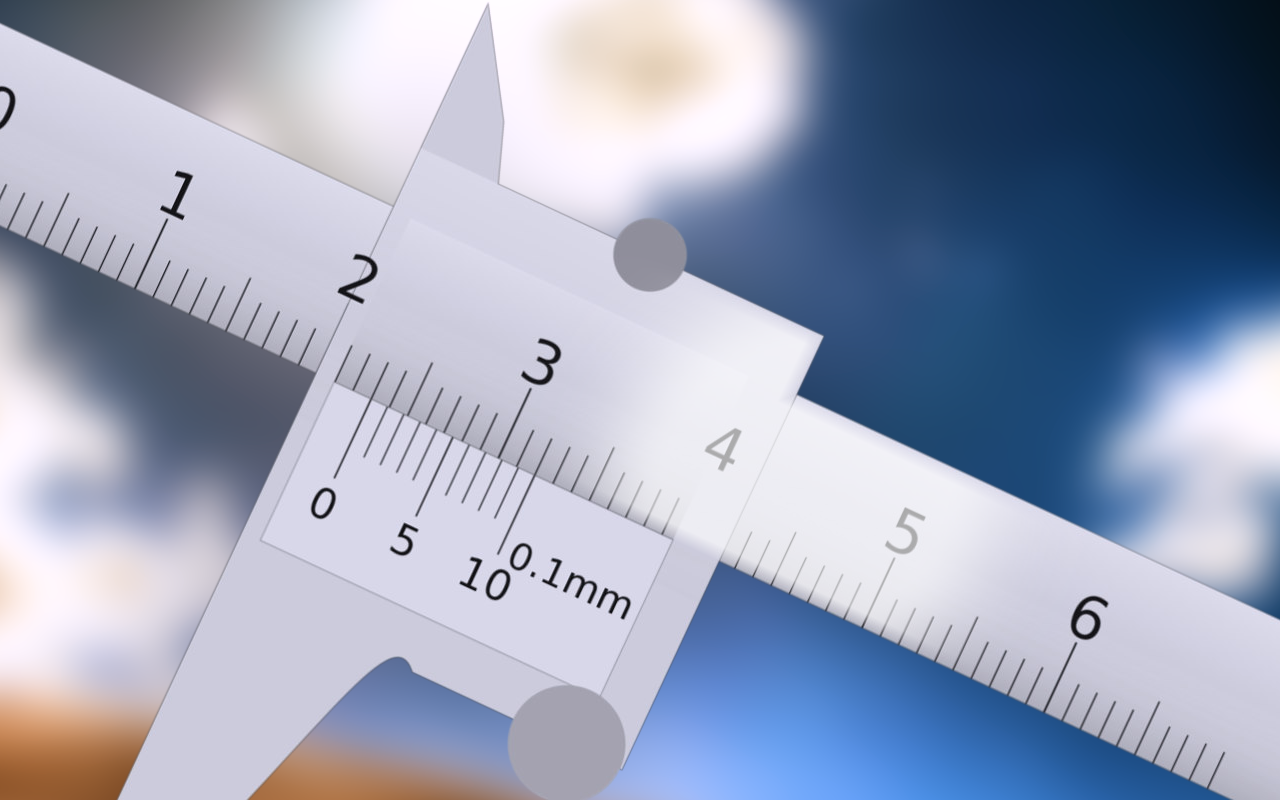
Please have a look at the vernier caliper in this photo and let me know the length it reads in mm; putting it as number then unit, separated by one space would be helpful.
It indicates 23.0 mm
